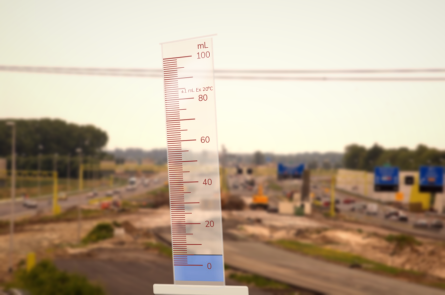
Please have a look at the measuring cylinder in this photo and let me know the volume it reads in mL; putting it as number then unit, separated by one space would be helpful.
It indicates 5 mL
